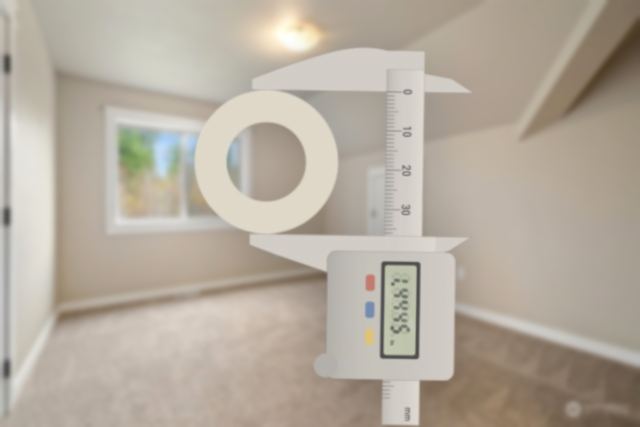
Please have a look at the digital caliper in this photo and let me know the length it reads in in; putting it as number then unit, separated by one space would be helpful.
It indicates 1.4445 in
